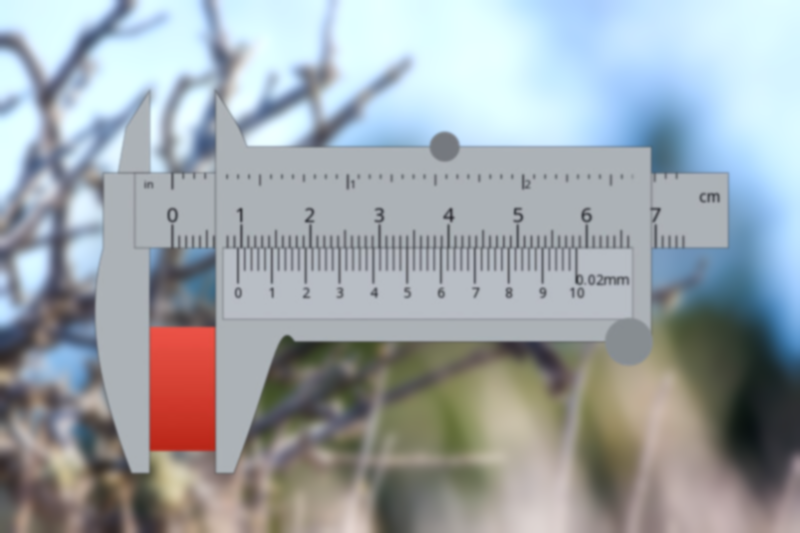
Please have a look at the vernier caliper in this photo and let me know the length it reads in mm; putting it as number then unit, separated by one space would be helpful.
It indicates 9.5 mm
